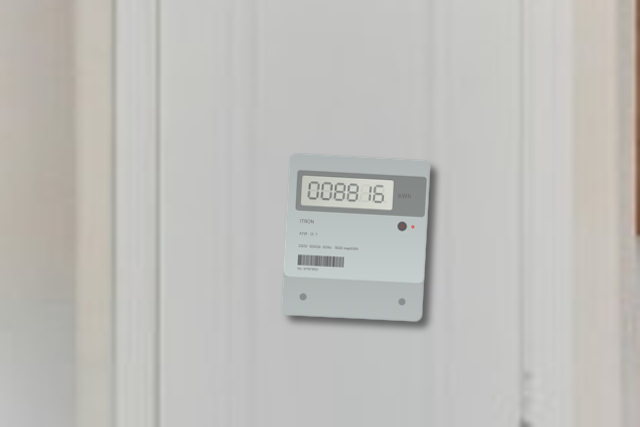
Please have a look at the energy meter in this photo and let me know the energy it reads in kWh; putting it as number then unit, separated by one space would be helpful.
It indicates 8816 kWh
